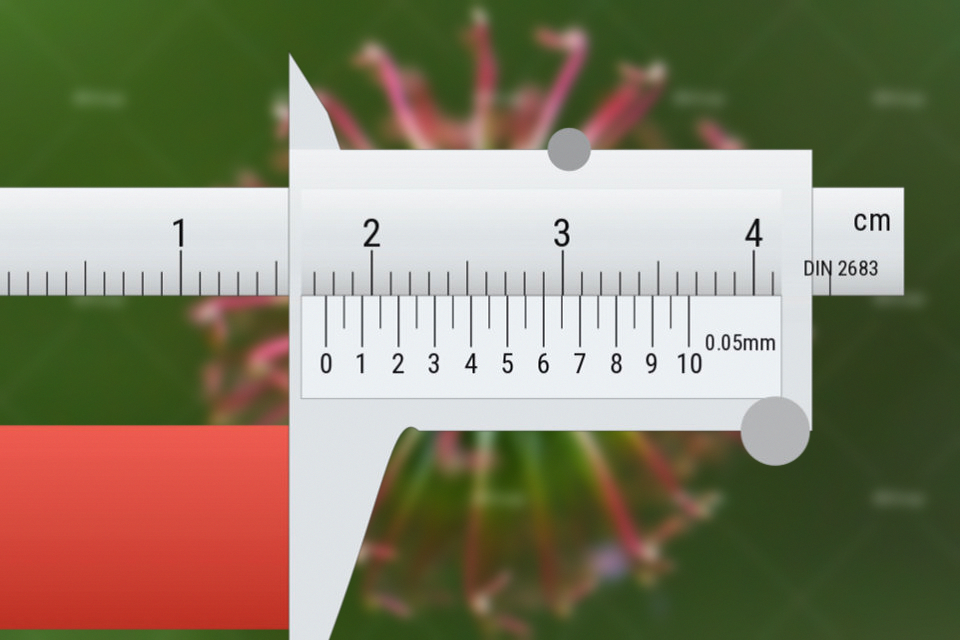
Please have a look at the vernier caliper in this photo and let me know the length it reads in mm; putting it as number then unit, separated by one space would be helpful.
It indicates 17.6 mm
